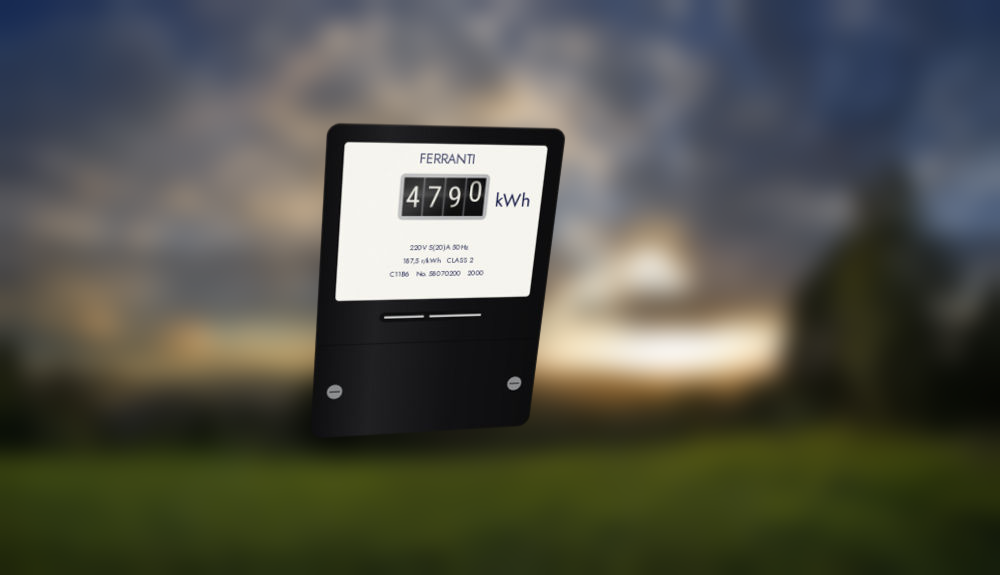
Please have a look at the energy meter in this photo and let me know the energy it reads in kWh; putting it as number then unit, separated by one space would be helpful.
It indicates 4790 kWh
